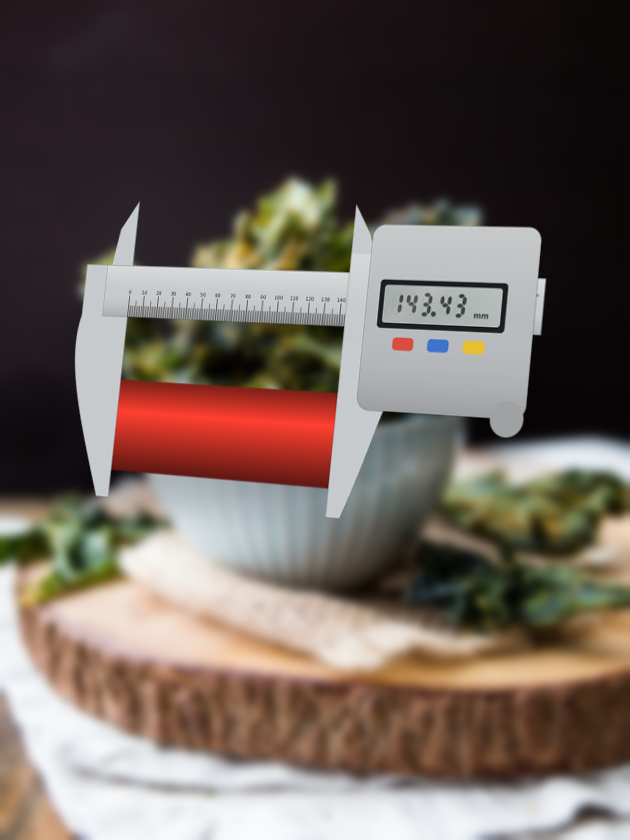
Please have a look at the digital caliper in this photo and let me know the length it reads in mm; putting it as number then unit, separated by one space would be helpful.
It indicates 143.43 mm
